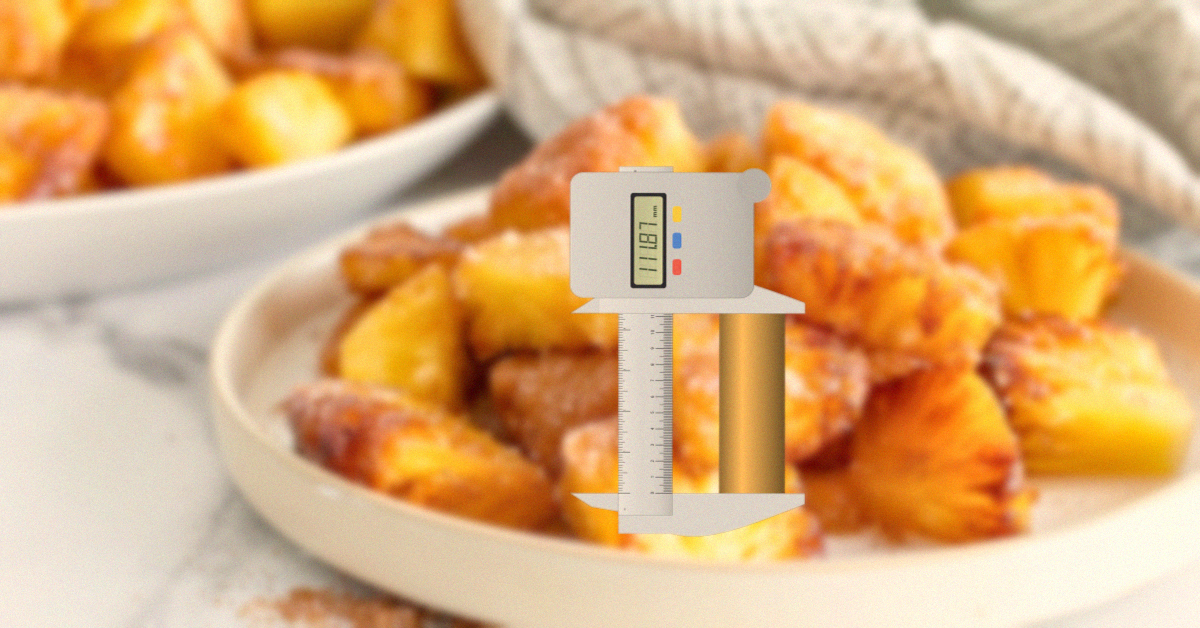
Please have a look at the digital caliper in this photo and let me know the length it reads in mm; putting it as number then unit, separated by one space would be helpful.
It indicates 111.87 mm
